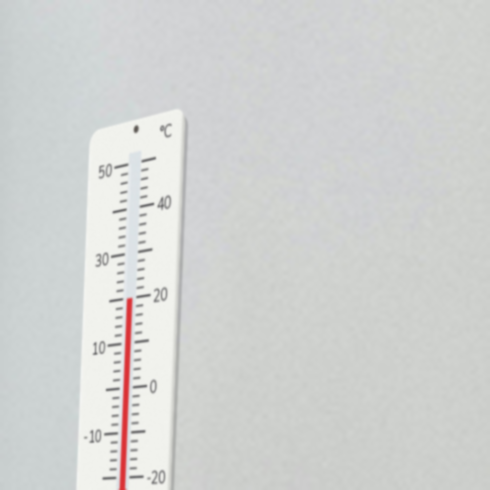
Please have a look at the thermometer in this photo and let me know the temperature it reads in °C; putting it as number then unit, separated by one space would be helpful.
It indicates 20 °C
